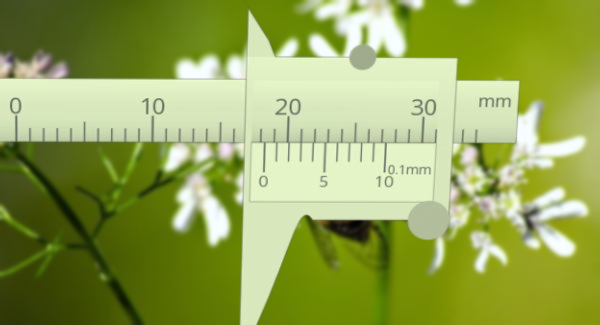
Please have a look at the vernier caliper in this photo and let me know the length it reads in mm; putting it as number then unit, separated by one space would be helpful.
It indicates 18.3 mm
